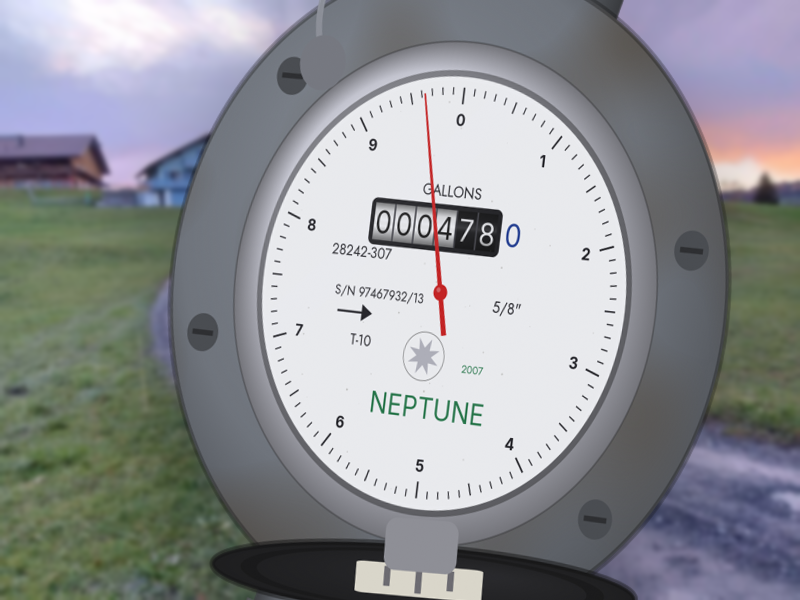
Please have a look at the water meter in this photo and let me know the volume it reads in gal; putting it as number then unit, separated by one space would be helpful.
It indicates 4779.6 gal
